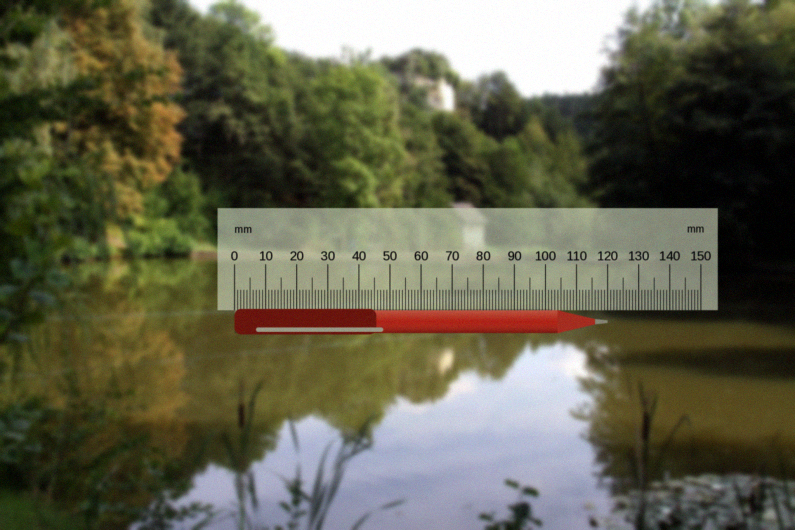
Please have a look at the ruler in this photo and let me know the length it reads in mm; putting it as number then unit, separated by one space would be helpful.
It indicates 120 mm
